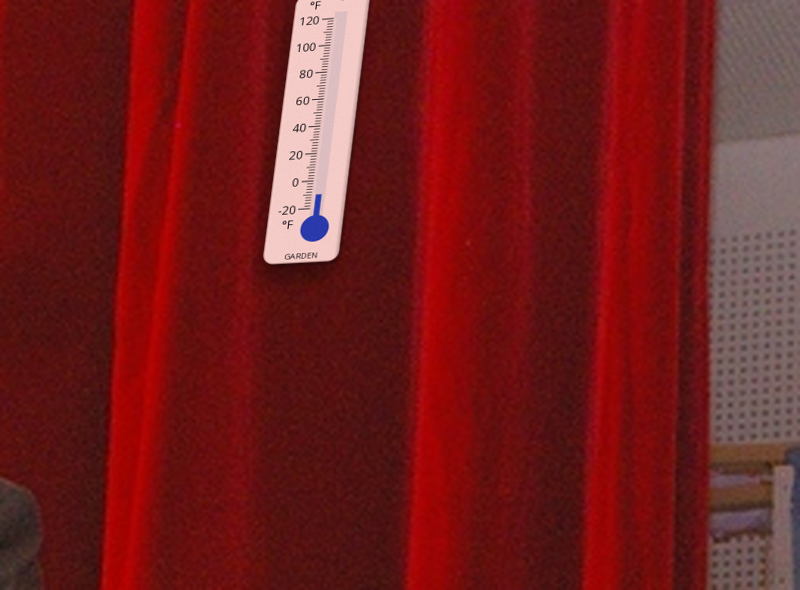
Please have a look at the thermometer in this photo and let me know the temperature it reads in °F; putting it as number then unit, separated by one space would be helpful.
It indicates -10 °F
